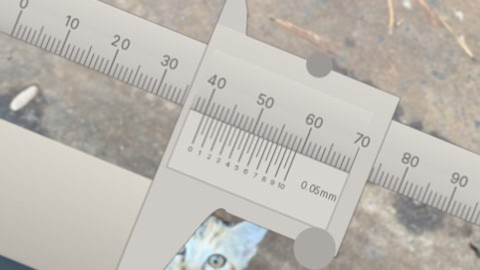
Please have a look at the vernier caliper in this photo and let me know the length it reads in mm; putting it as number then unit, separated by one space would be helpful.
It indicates 40.0 mm
